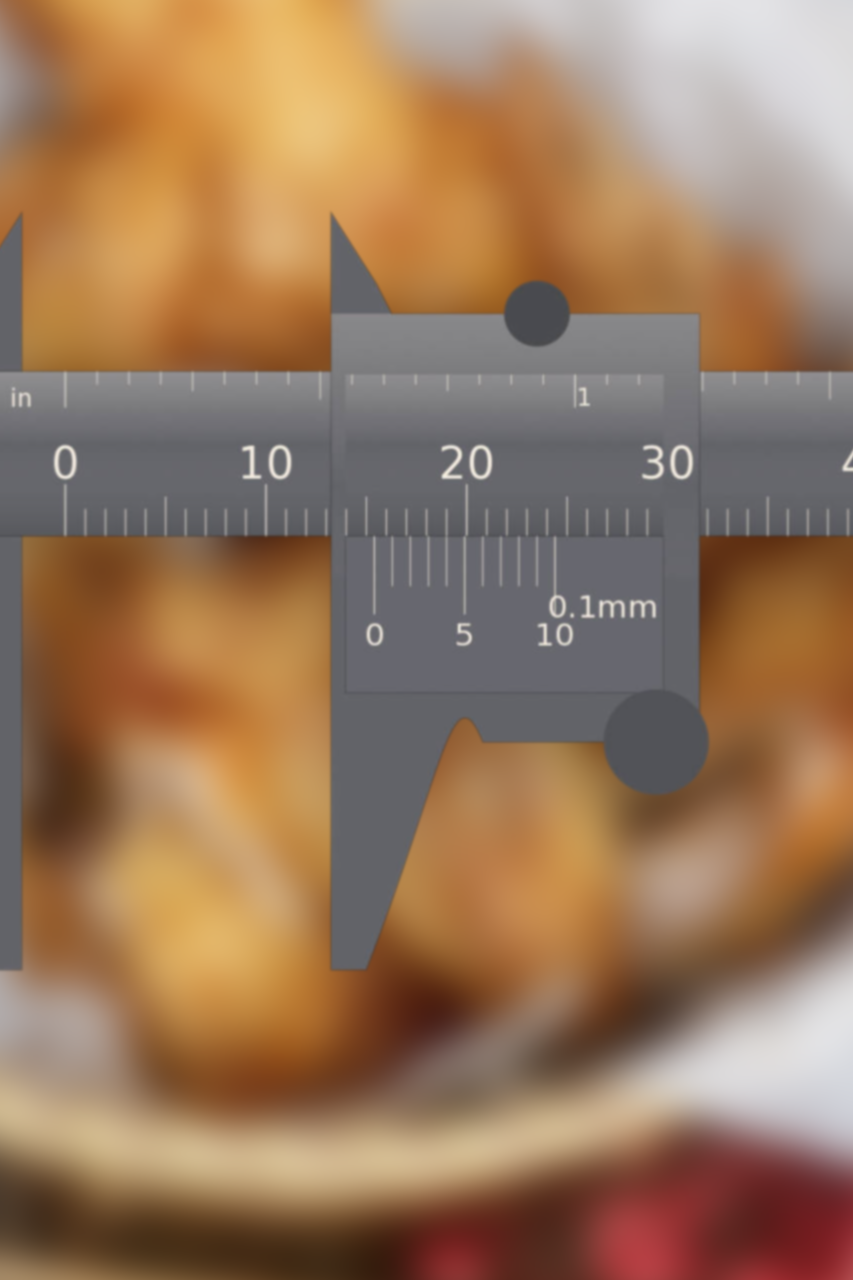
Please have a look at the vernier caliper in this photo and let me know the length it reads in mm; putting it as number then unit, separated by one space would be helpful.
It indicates 15.4 mm
